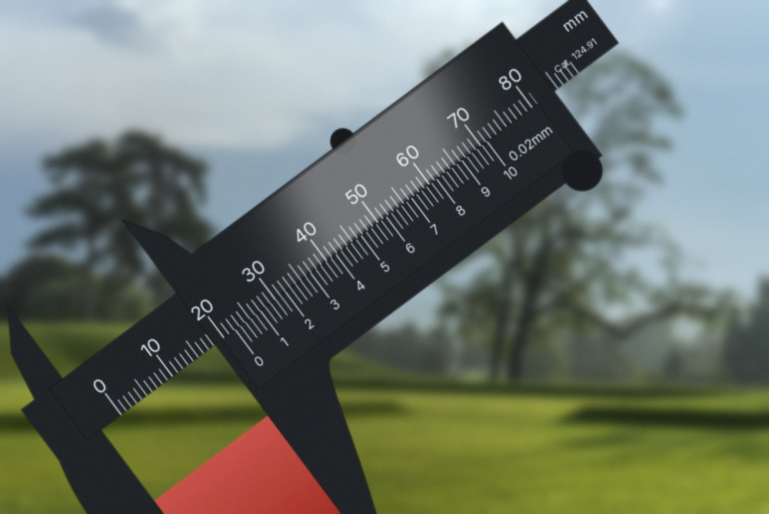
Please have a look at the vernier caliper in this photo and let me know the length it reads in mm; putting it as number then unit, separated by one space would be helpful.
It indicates 22.2 mm
